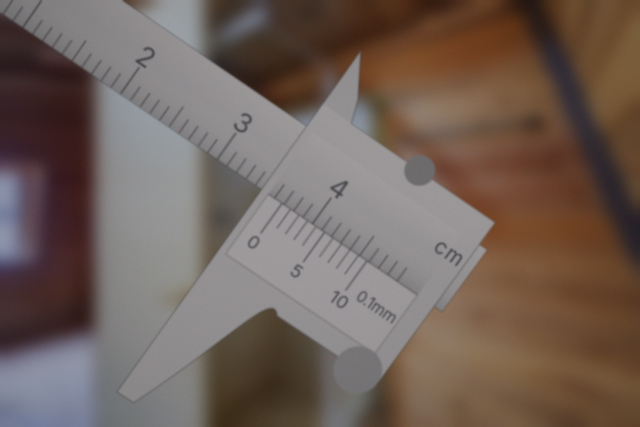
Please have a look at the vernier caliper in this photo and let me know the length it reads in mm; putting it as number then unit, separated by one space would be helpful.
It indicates 36.8 mm
